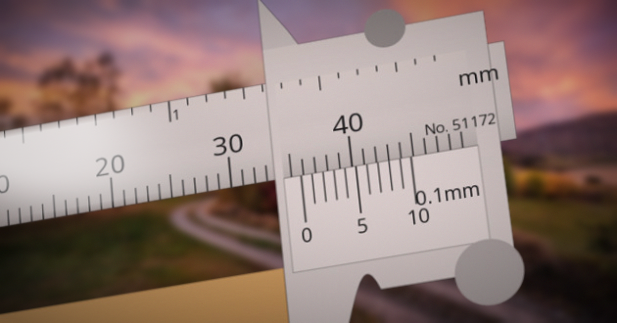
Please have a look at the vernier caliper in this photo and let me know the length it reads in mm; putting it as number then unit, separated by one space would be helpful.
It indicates 35.8 mm
